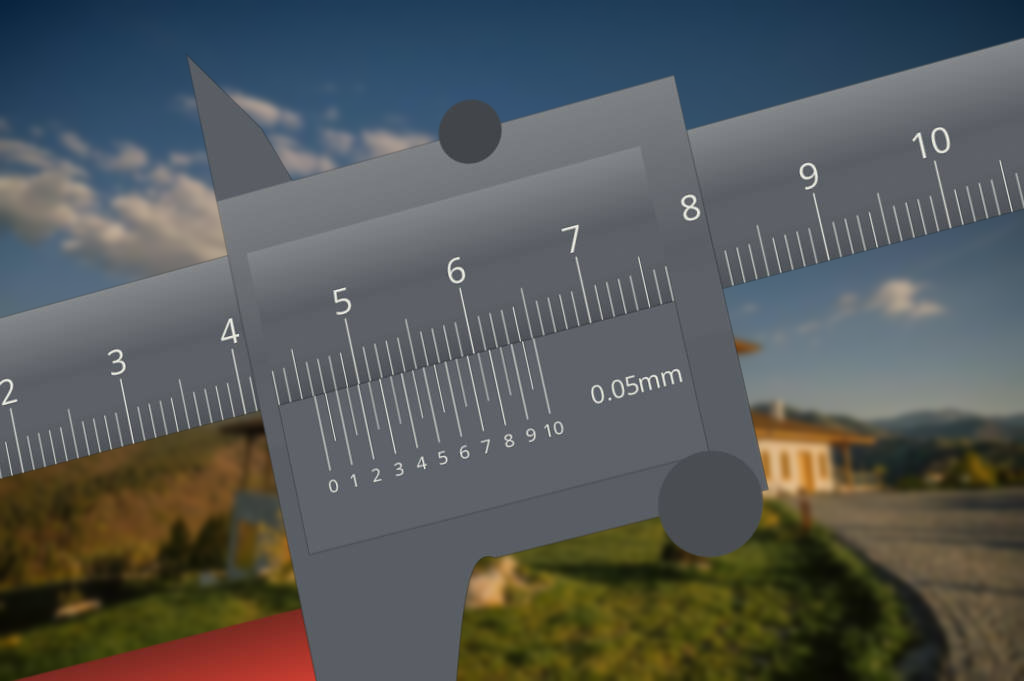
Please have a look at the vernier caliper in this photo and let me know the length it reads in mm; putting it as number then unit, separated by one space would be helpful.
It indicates 46.1 mm
